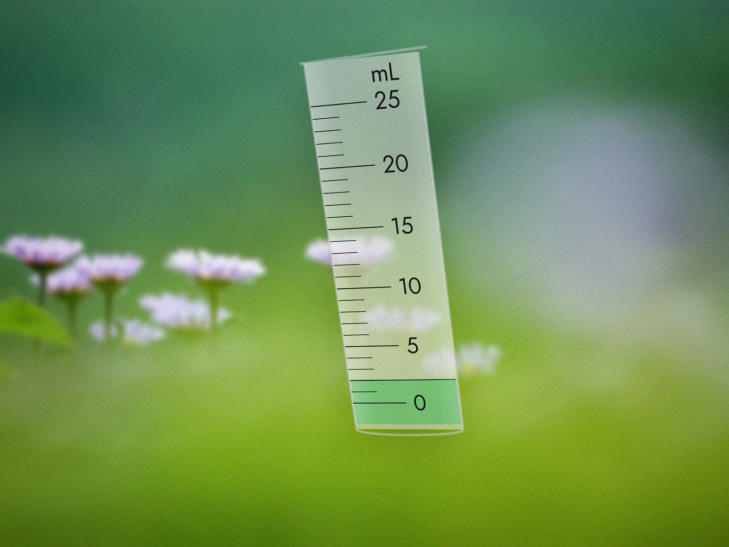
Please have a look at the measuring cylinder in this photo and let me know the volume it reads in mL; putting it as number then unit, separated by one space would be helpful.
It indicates 2 mL
